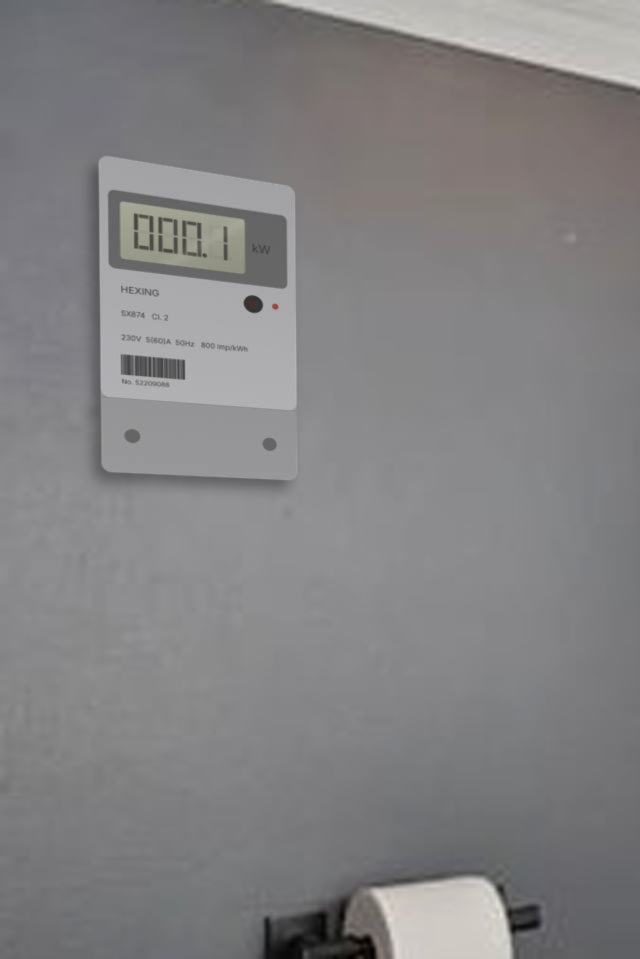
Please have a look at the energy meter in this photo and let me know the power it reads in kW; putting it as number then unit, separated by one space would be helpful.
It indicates 0.1 kW
